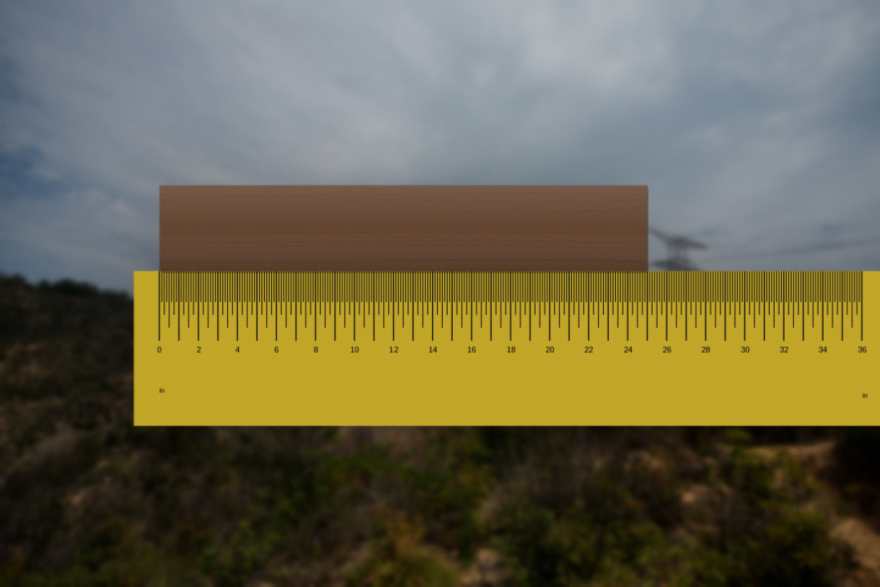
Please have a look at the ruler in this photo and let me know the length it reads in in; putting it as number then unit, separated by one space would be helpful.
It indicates 25 in
